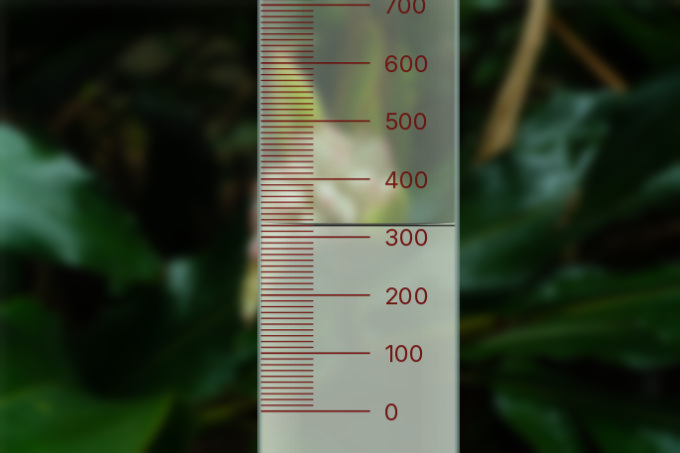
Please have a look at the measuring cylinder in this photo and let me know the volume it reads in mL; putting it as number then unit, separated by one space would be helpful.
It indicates 320 mL
